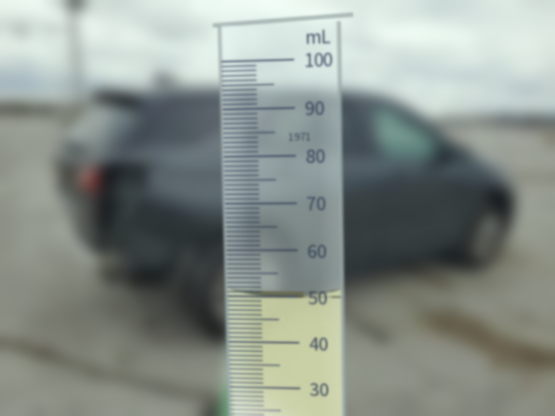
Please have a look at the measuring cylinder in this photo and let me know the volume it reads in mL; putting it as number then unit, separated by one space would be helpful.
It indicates 50 mL
